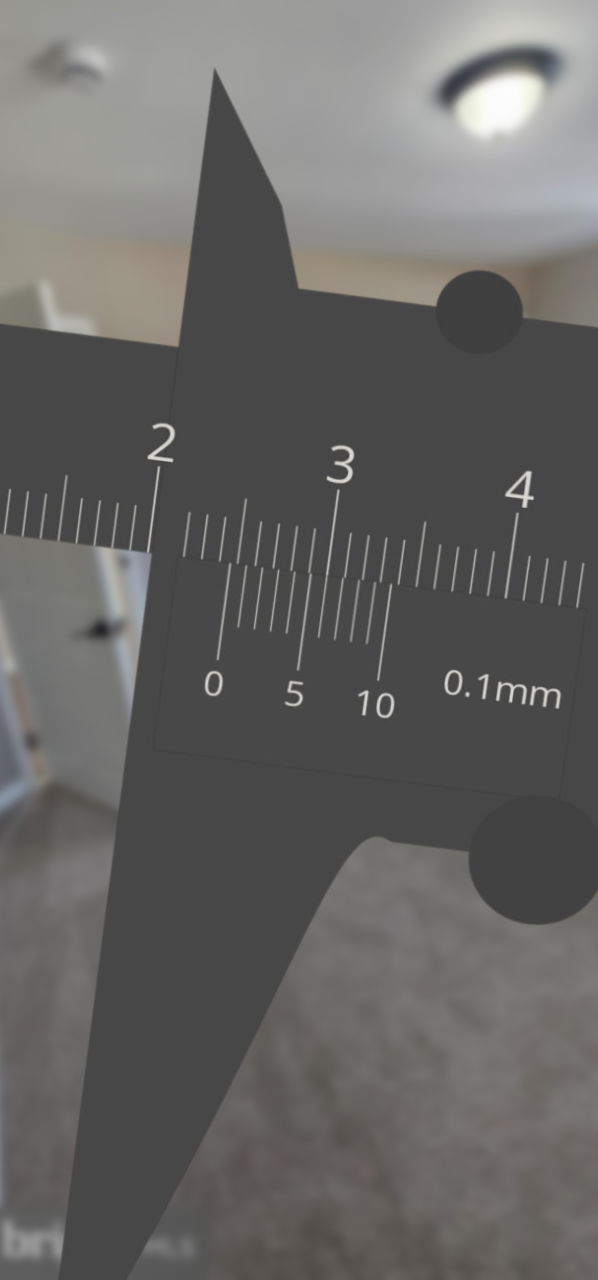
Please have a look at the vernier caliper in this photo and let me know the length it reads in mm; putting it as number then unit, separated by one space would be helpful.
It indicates 24.6 mm
